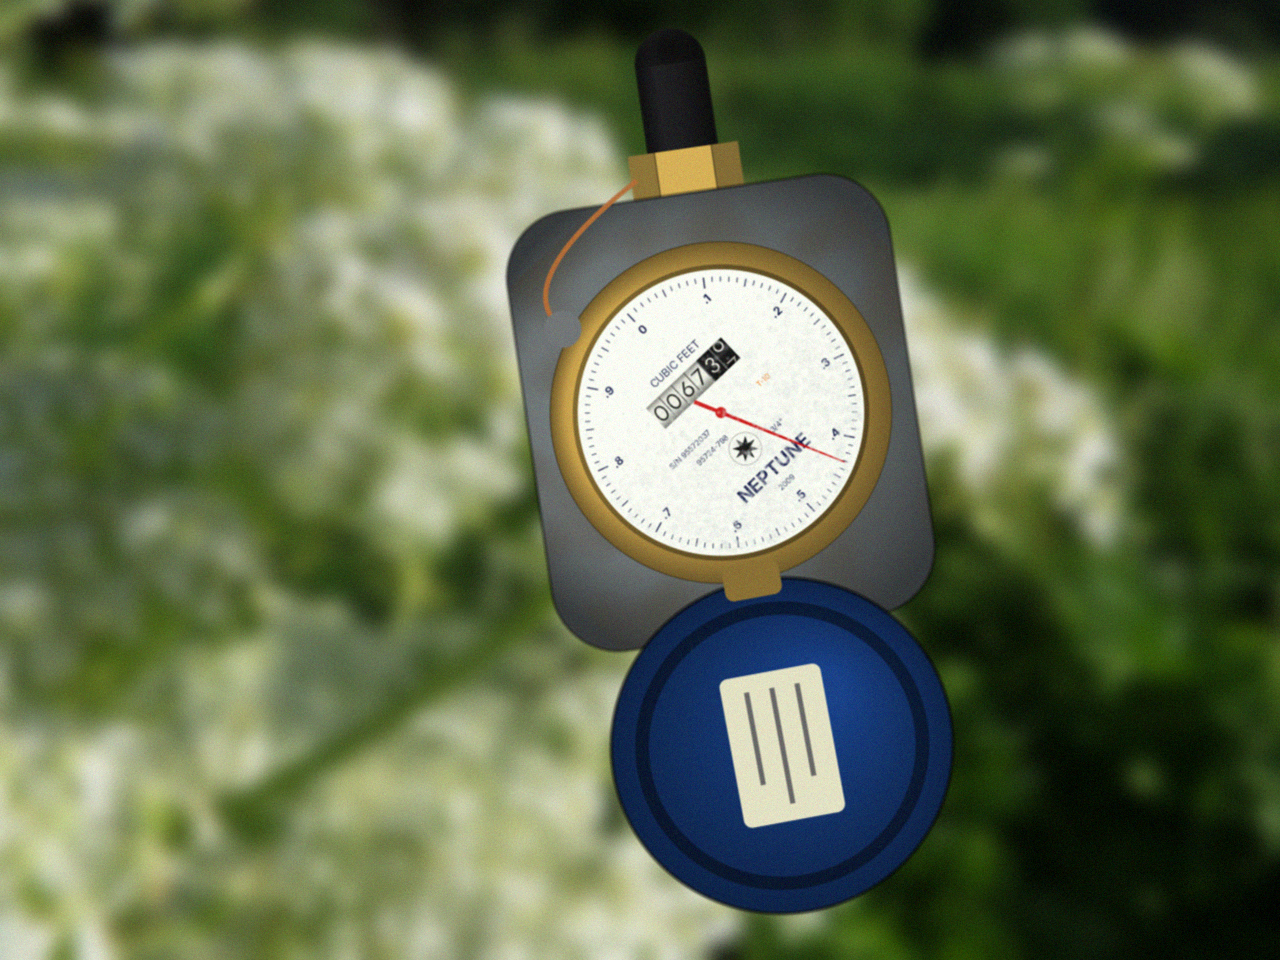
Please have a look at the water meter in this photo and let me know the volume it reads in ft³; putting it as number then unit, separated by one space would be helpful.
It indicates 6736.43 ft³
